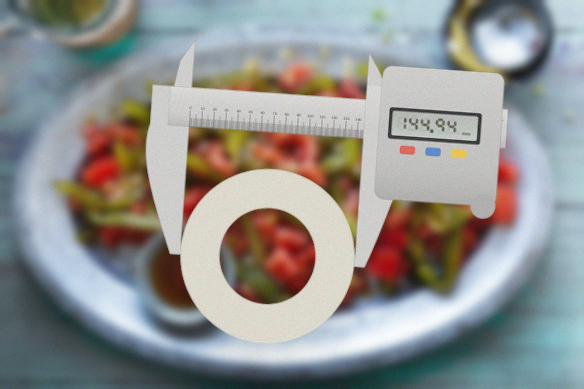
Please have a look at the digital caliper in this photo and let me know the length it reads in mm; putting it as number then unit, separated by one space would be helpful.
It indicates 144.94 mm
